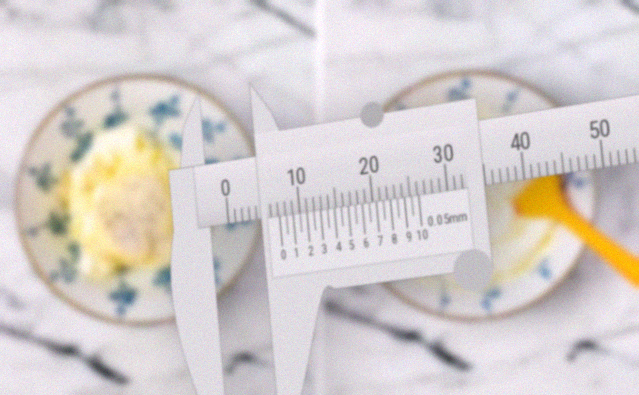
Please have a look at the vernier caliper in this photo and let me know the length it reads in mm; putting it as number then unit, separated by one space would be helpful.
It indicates 7.2 mm
